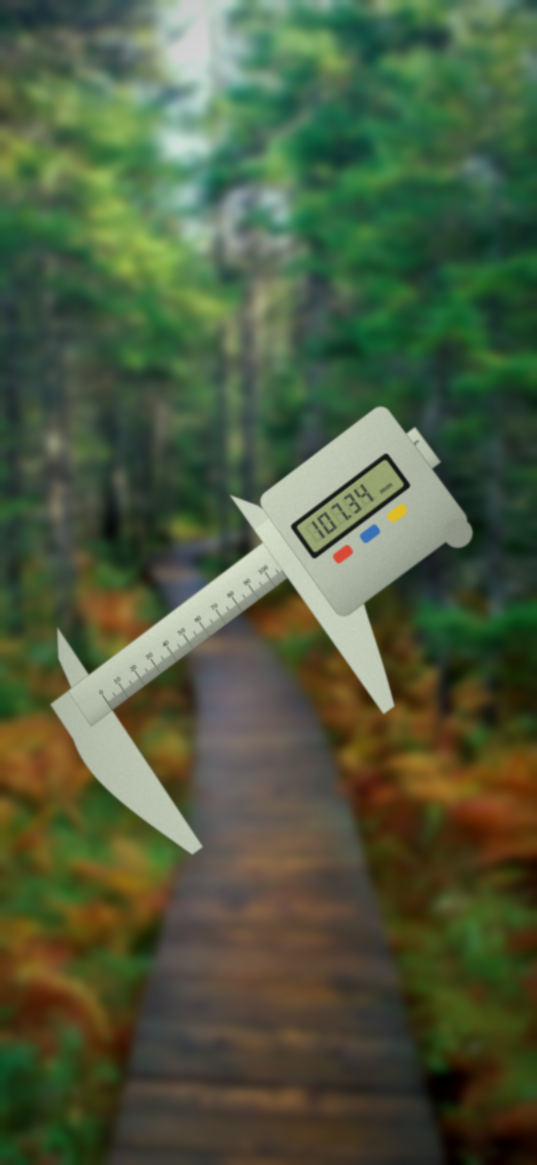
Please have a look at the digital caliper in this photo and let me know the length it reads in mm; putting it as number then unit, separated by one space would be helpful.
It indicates 107.34 mm
